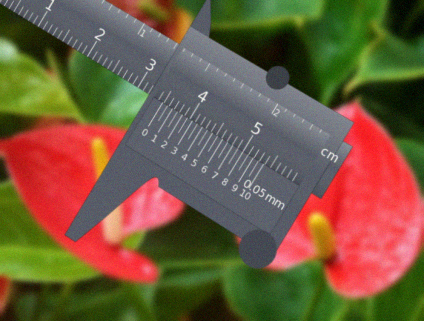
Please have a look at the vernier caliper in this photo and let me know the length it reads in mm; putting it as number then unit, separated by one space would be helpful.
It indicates 34.8 mm
